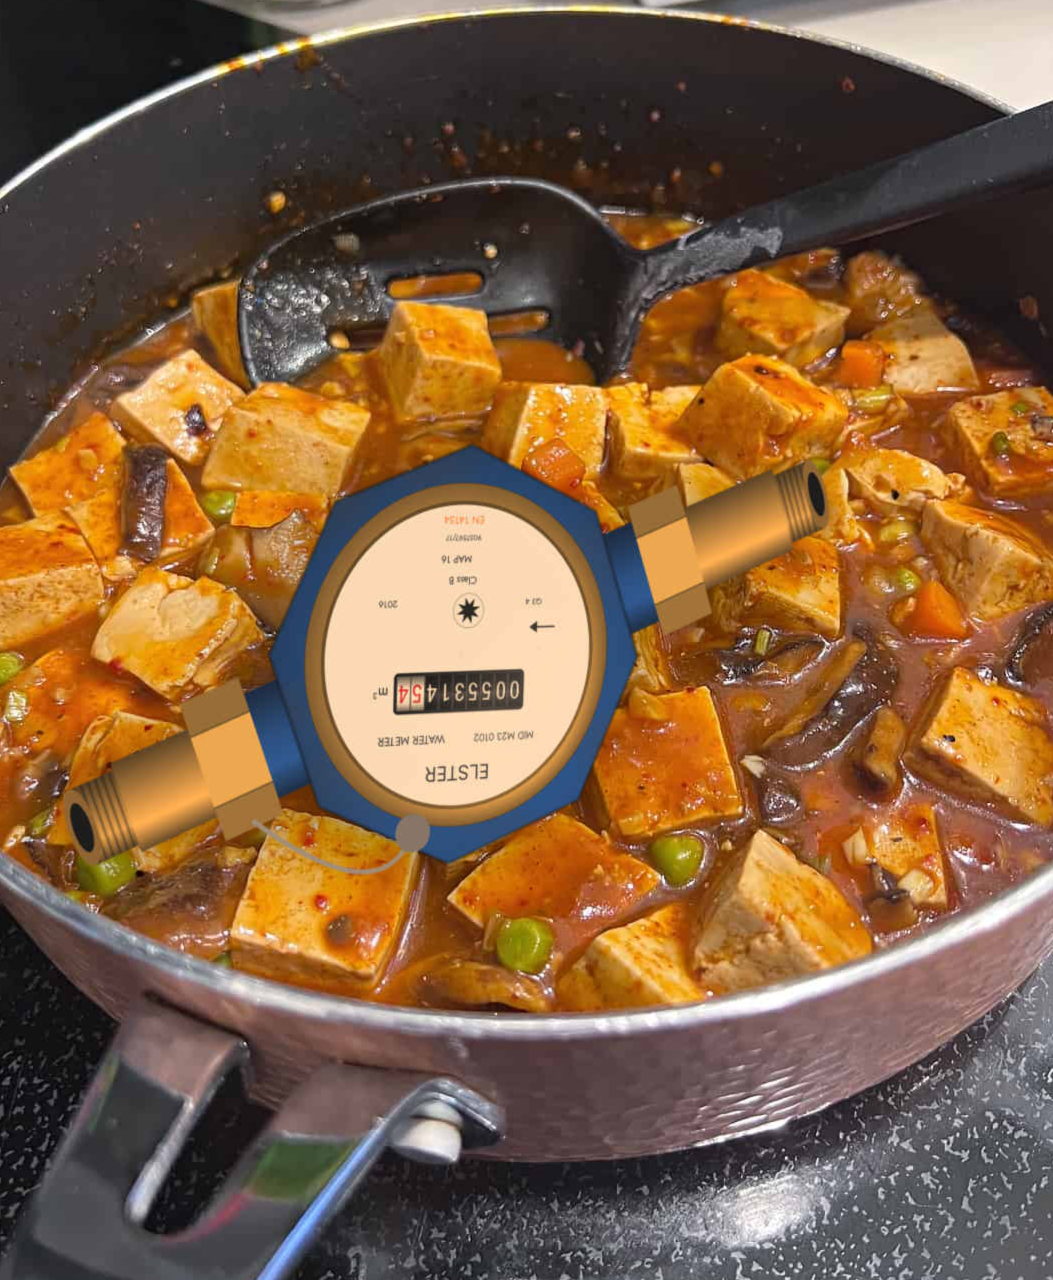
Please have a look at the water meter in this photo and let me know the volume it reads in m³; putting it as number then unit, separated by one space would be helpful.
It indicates 55314.54 m³
